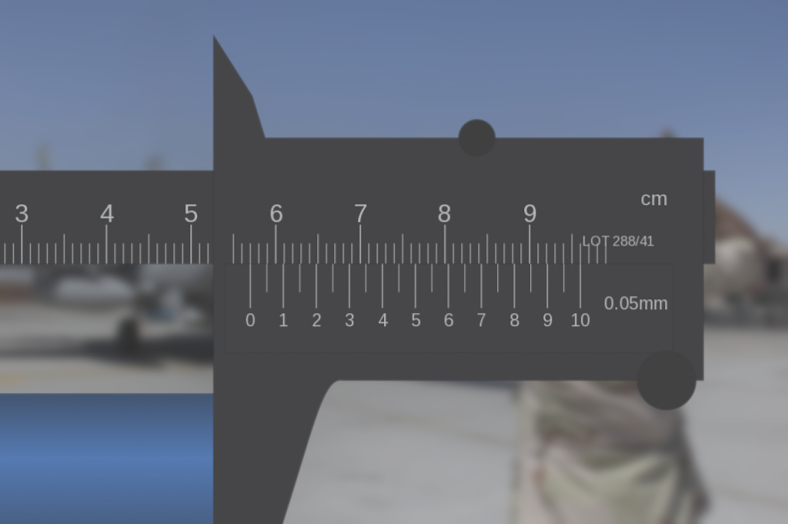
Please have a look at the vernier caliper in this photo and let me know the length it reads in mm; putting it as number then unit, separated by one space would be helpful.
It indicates 57.0 mm
